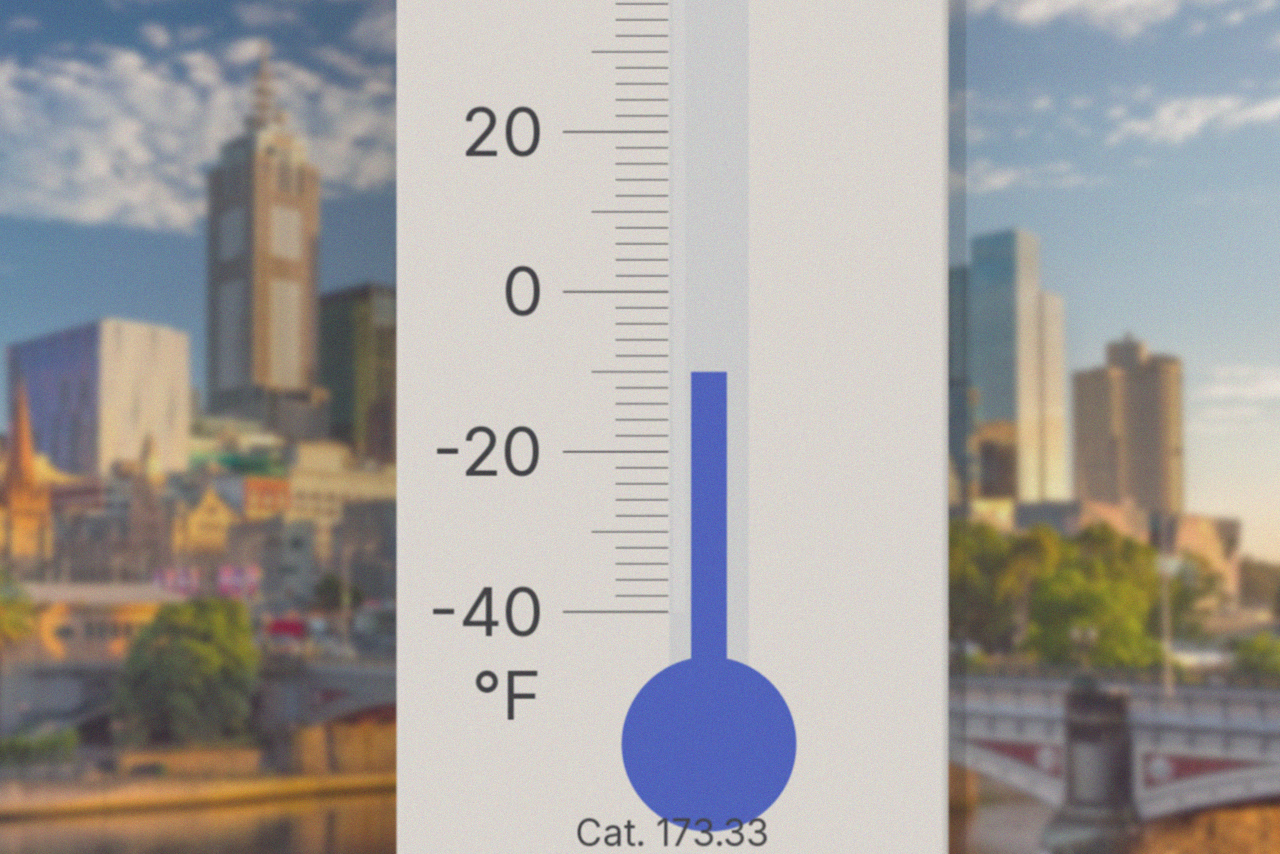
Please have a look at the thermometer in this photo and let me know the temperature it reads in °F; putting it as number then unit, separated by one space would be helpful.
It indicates -10 °F
